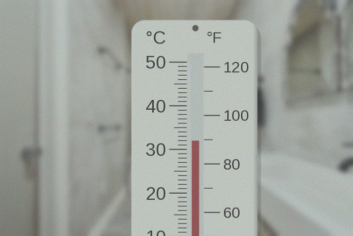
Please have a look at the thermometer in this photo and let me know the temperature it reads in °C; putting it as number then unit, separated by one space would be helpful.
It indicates 32 °C
